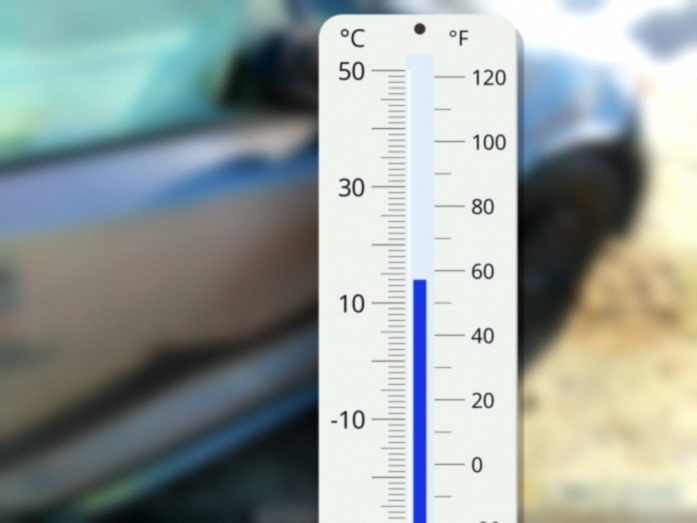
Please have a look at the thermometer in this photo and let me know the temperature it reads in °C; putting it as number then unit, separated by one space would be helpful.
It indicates 14 °C
